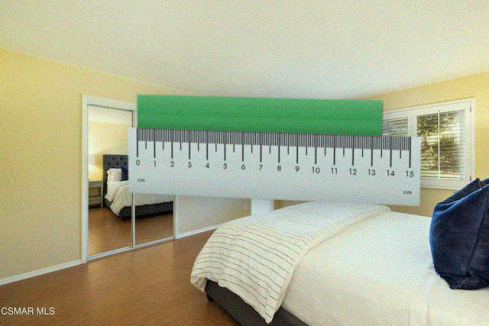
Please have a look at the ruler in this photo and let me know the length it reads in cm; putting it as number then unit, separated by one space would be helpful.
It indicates 13.5 cm
